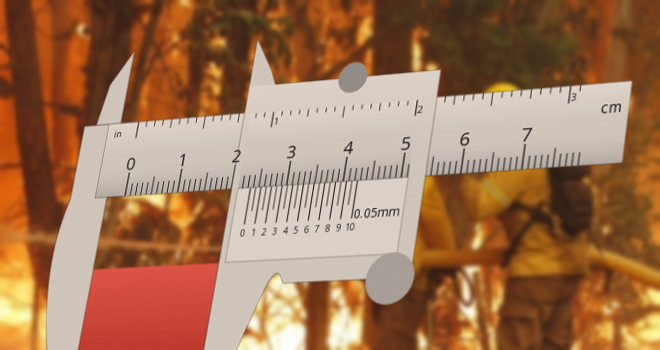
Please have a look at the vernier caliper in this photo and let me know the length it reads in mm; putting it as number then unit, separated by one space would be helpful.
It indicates 23.5 mm
